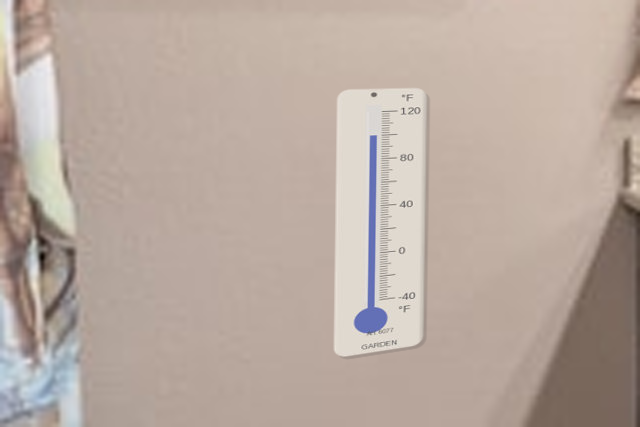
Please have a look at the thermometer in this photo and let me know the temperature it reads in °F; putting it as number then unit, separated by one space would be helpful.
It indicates 100 °F
